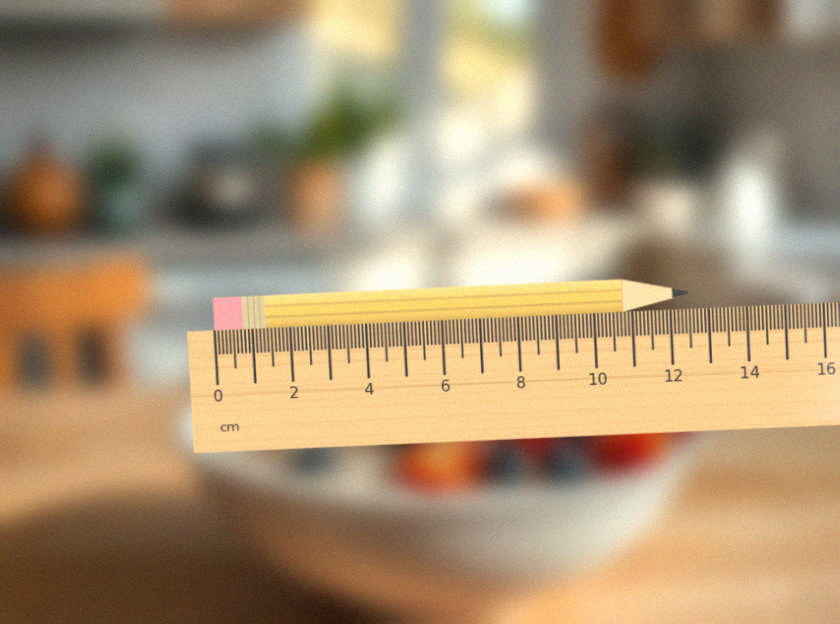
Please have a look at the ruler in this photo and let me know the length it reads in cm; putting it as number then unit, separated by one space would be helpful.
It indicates 12.5 cm
